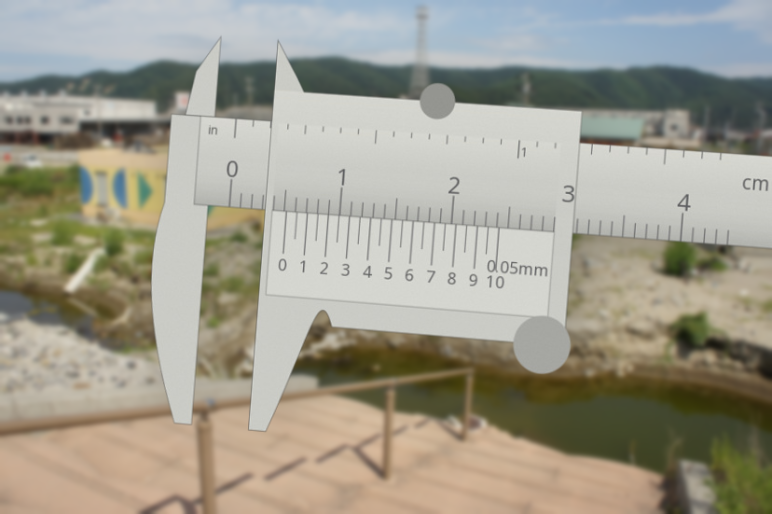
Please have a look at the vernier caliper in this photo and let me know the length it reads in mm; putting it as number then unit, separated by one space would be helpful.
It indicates 5.2 mm
